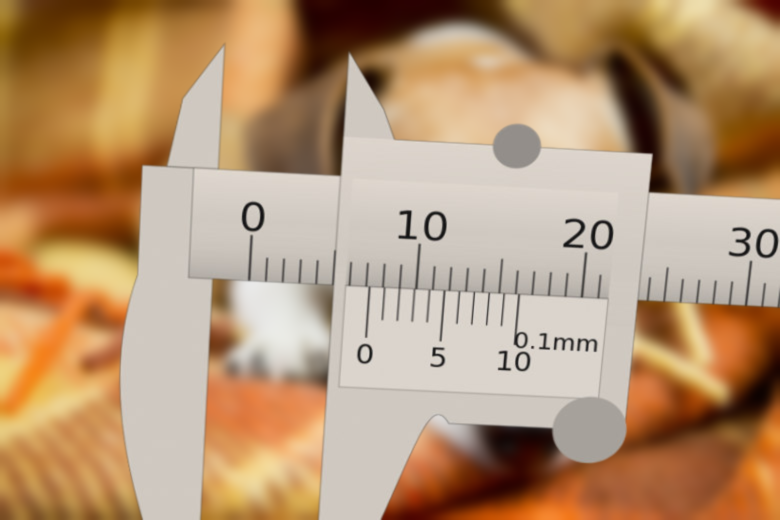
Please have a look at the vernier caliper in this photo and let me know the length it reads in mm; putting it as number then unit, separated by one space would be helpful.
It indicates 7.2 mm
